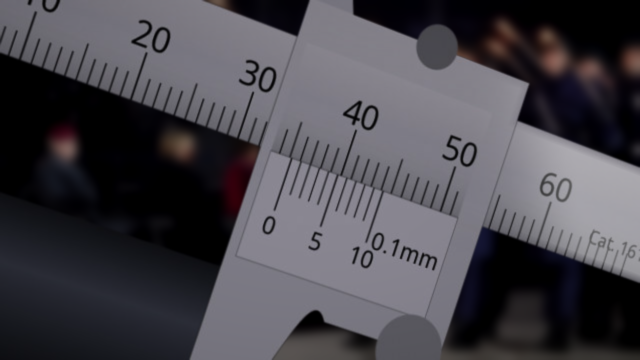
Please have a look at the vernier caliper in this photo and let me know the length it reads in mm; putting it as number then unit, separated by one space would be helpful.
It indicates 35.2 mm
